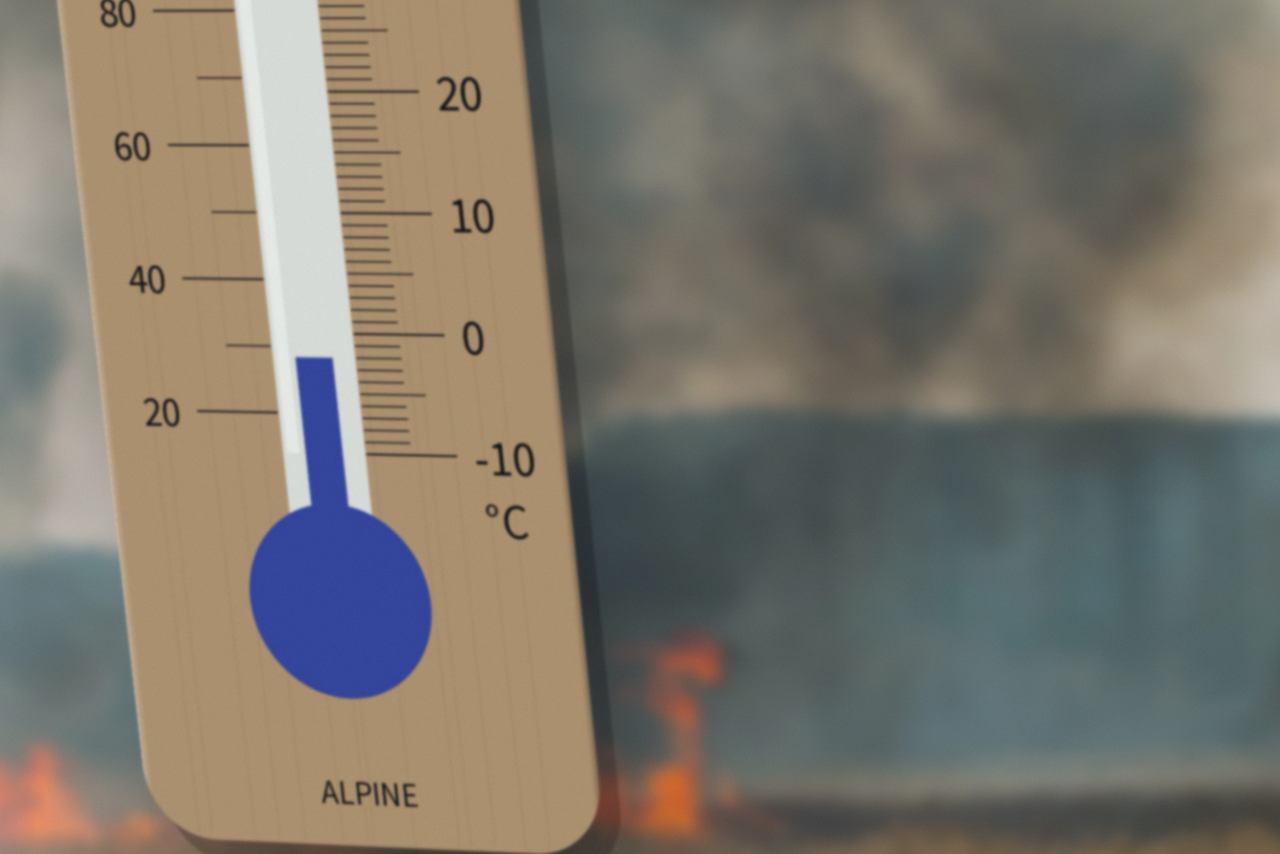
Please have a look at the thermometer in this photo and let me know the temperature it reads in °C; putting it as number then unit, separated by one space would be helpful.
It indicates -2 °C
